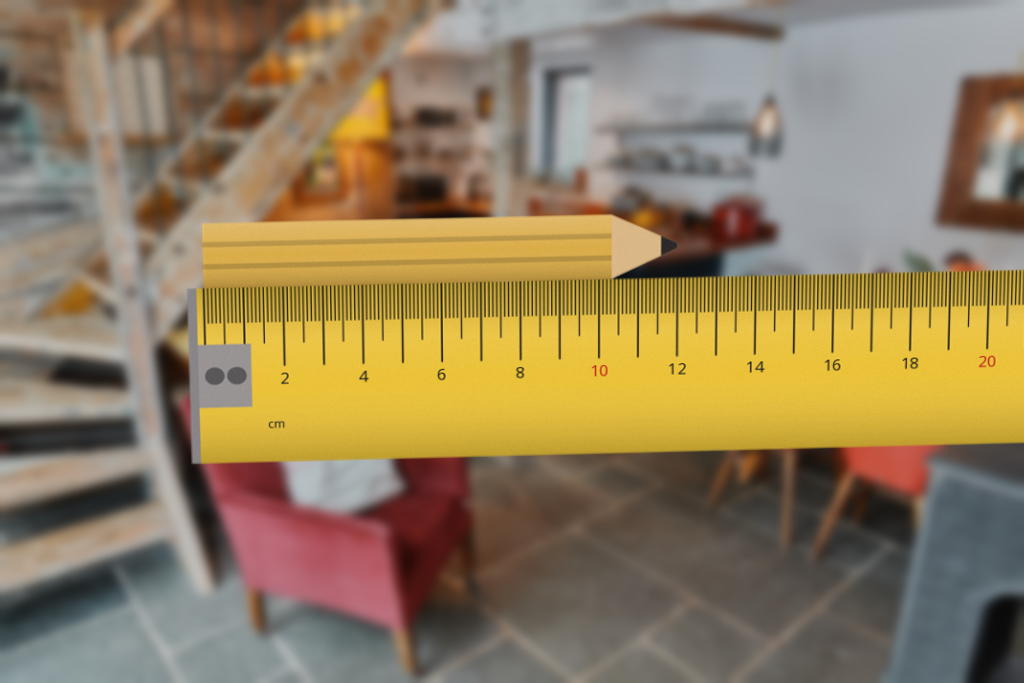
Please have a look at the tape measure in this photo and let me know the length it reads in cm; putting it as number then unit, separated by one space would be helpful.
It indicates 12 cm
